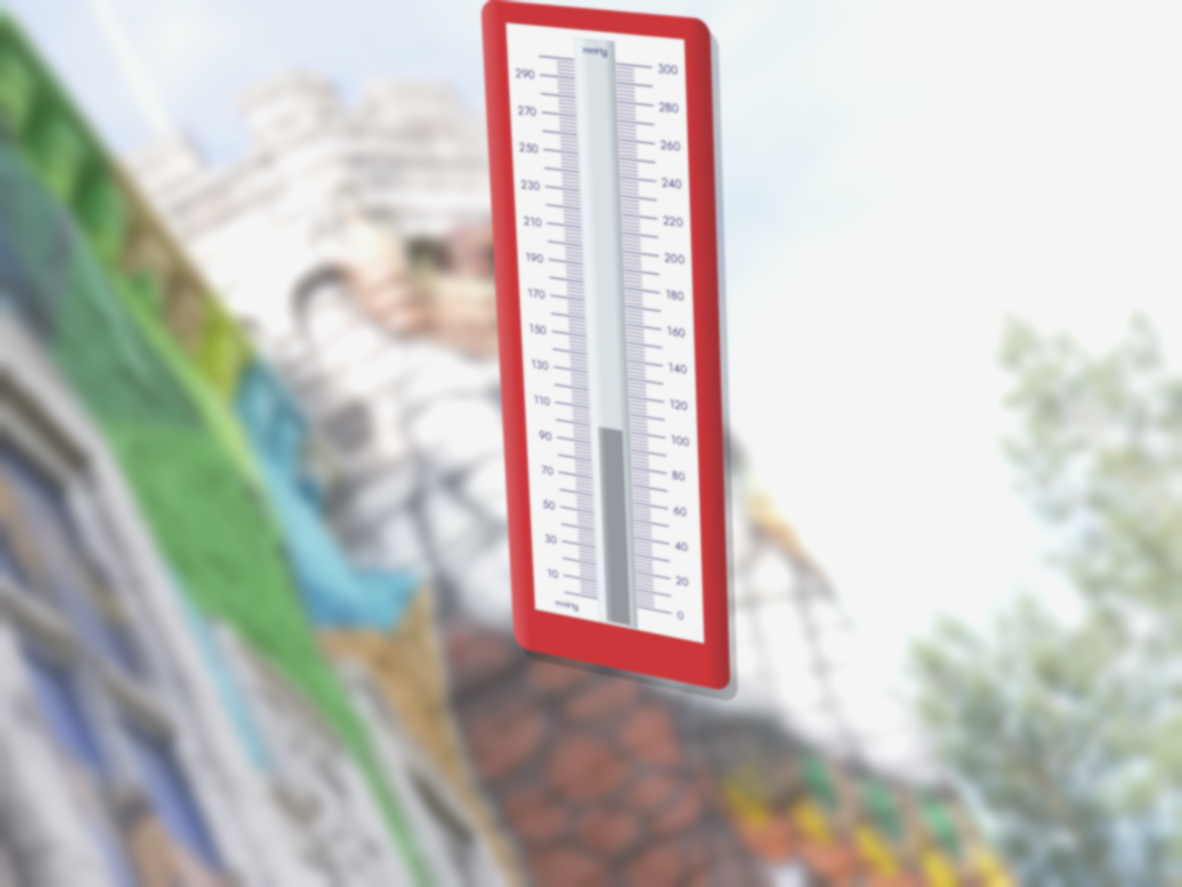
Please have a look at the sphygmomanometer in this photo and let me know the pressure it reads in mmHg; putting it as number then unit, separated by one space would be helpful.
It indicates 100 mmHg
